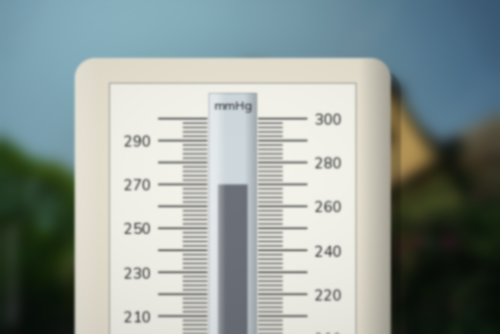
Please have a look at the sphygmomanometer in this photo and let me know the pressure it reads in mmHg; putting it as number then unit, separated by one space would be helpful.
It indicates 270 mmHg
